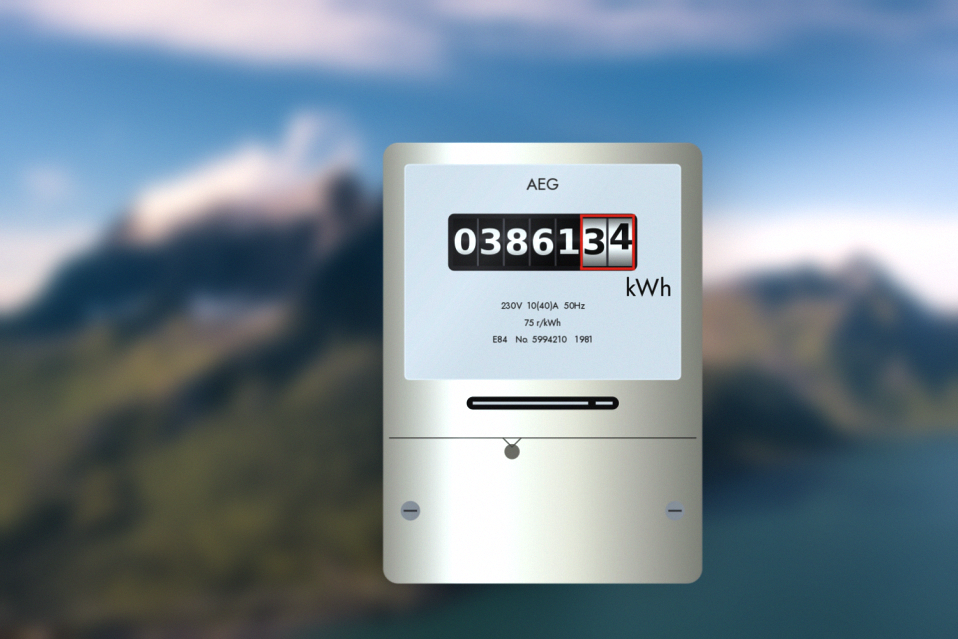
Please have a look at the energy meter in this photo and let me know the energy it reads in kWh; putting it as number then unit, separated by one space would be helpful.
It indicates 3861.34 kWh
